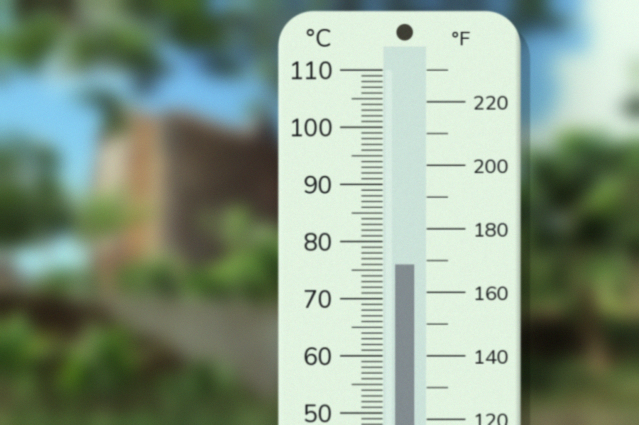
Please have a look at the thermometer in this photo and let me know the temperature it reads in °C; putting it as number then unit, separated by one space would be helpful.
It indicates 76 °C
